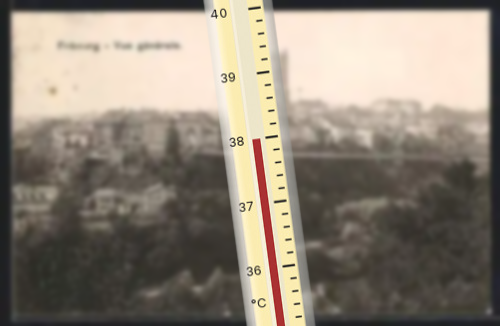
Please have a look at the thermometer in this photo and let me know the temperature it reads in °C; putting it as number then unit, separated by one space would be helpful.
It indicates 38 °C
